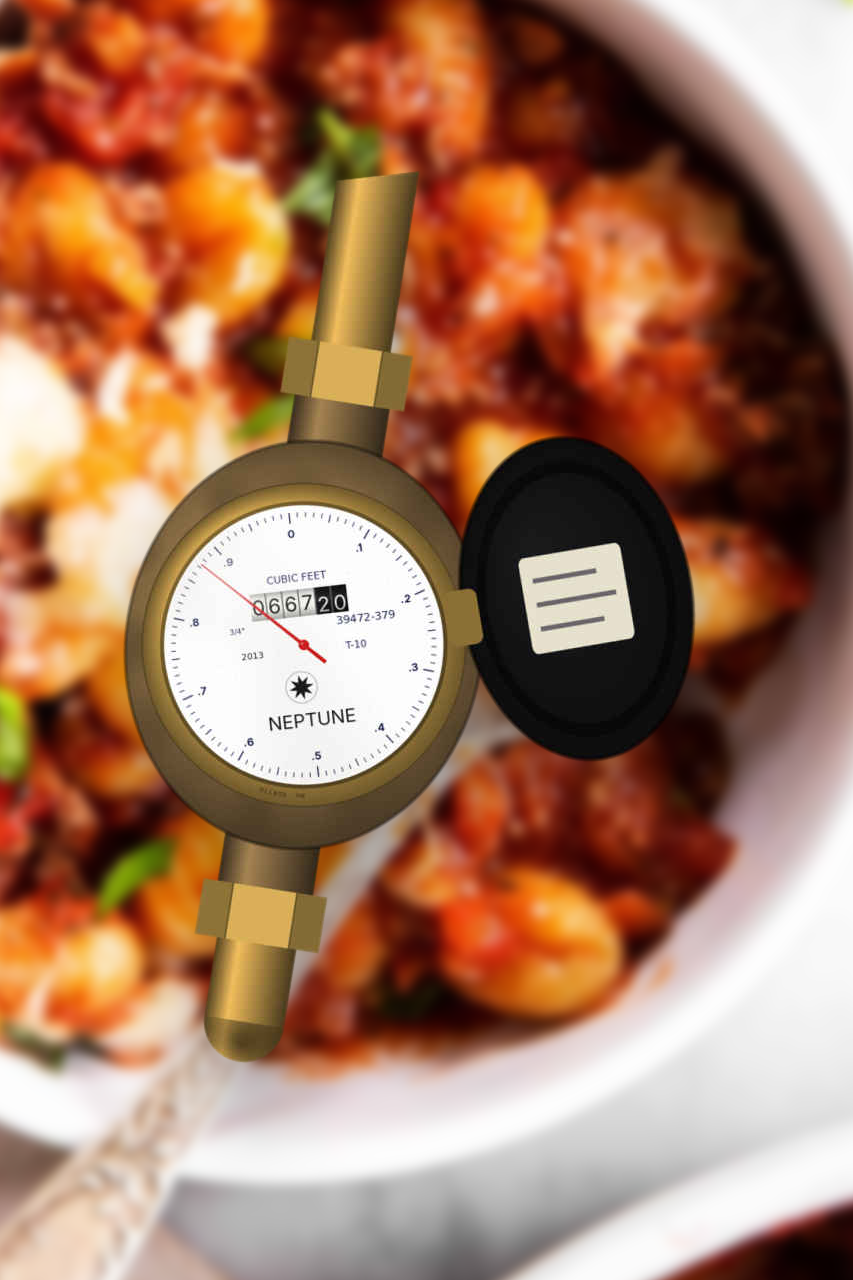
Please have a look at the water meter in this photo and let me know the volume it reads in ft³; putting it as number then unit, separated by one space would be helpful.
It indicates 66719.87 ft³
